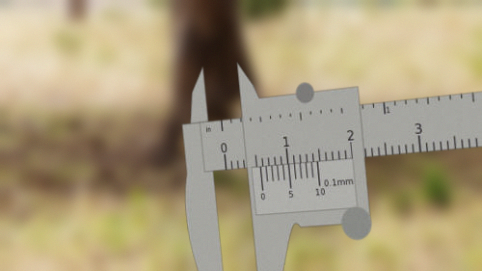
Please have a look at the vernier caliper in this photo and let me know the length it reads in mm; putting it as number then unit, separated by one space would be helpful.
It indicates 5.6 mm
